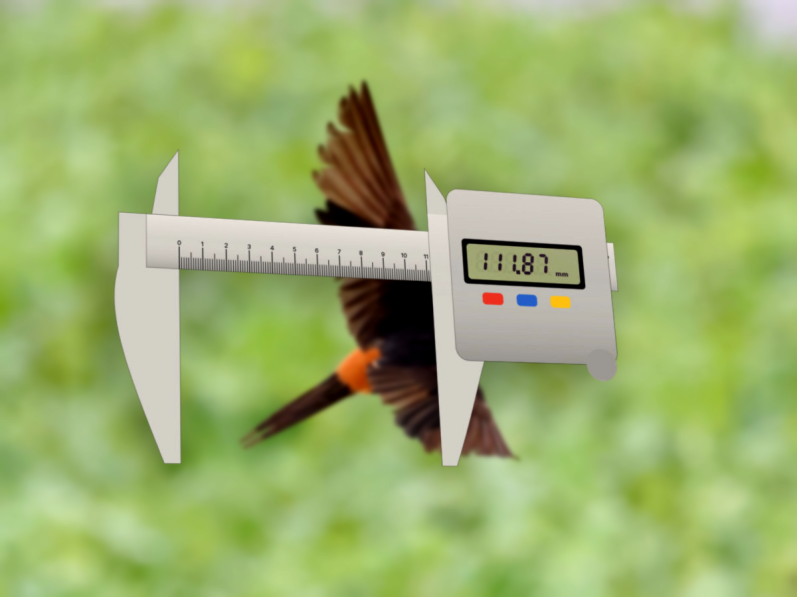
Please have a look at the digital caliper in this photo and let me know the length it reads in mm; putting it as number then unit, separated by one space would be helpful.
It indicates 111.87 mm
